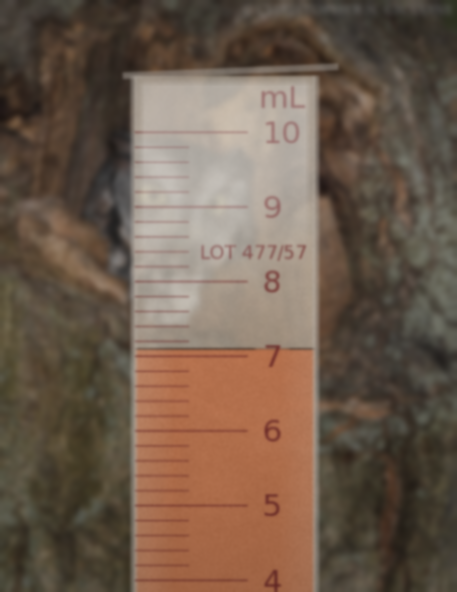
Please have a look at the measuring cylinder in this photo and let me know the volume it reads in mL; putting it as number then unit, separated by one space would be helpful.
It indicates 7.1 mL
